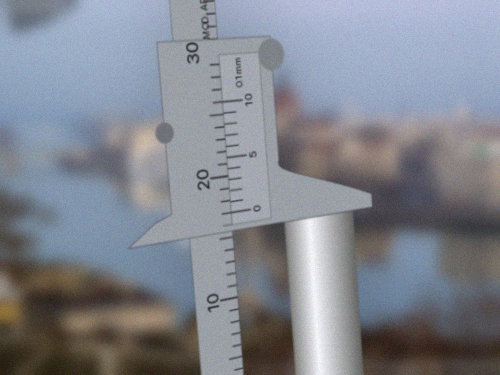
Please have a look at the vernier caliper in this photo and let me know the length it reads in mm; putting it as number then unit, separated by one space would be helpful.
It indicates 17.0 mm
